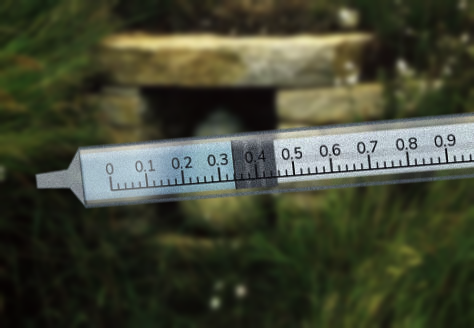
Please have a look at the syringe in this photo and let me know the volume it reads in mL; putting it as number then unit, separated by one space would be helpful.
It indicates 0.34 mL
